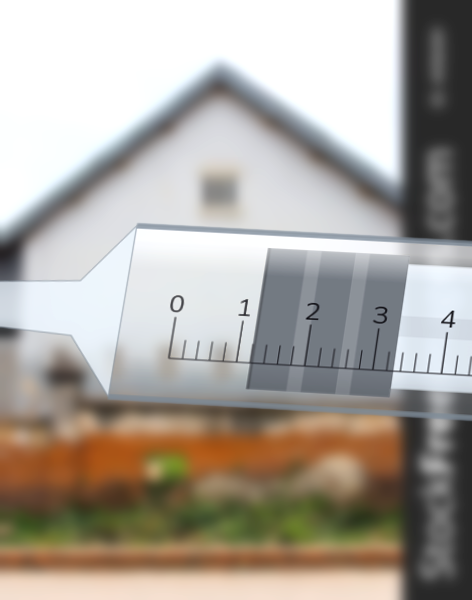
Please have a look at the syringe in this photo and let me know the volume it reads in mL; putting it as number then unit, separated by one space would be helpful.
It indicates 1.2 mL
